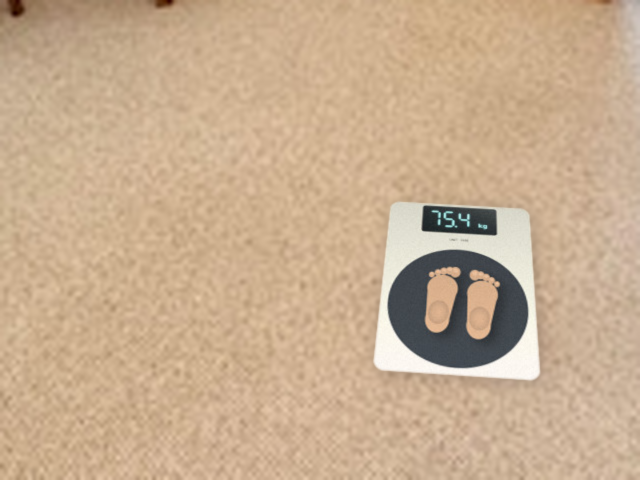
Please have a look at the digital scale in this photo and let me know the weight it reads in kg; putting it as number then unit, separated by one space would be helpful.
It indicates 75.4 kg
